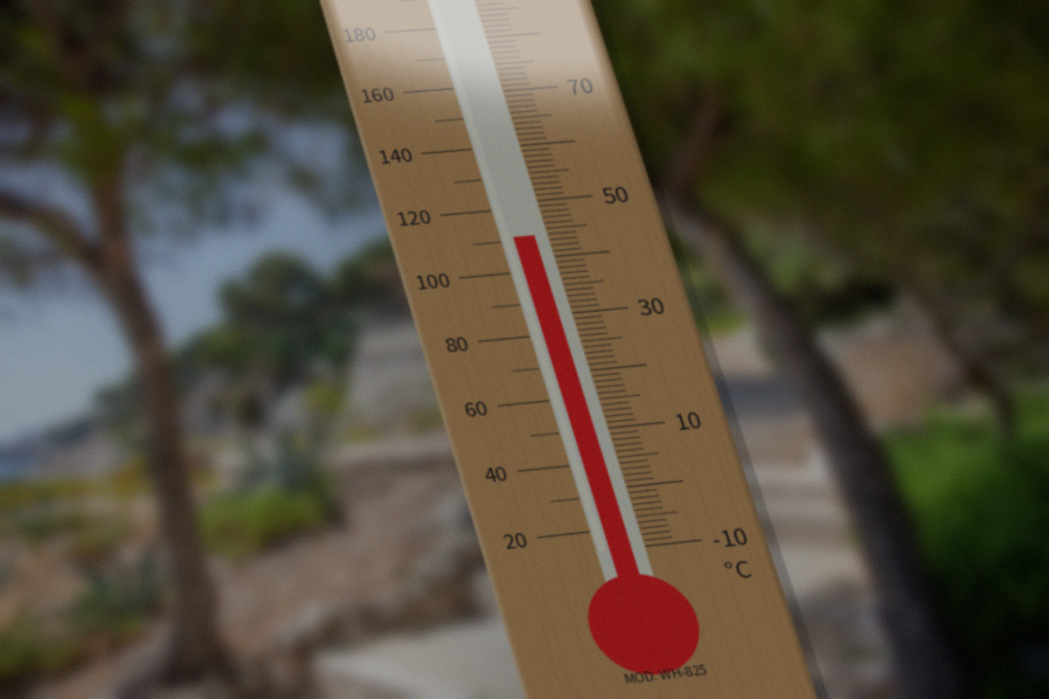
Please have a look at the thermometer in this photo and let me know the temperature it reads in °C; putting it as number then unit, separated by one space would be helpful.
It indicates 44 °C
